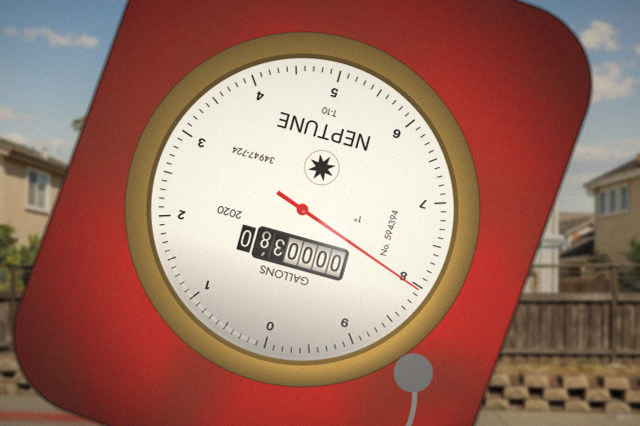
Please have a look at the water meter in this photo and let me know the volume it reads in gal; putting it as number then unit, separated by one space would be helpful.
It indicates 378.0 gal
